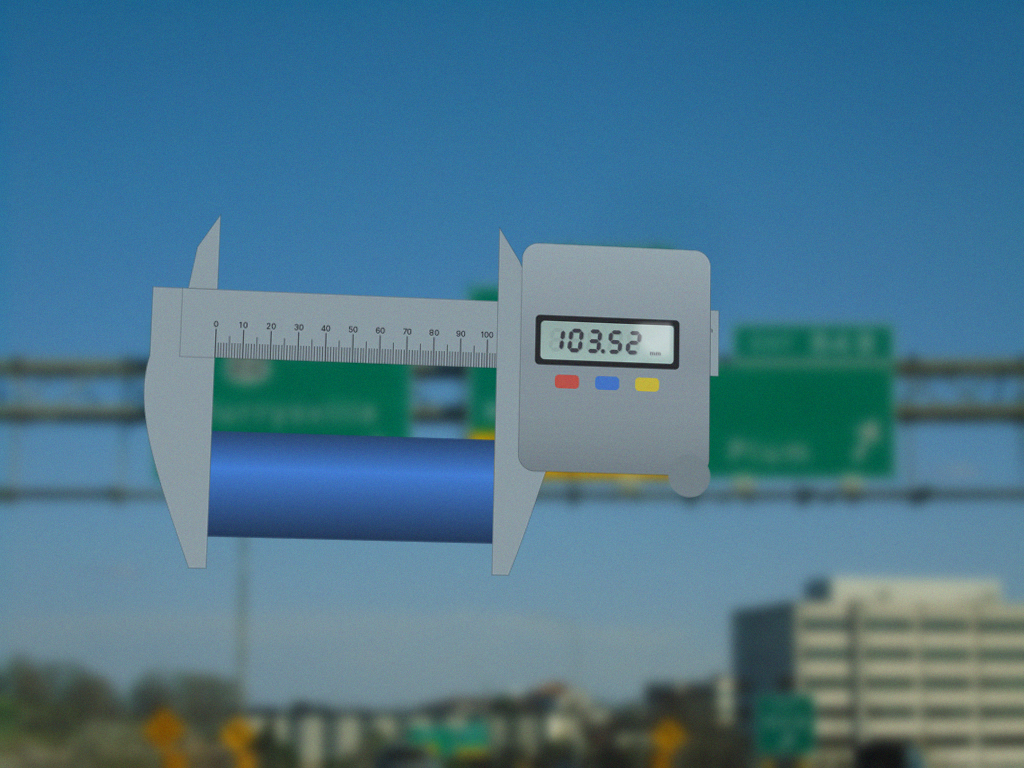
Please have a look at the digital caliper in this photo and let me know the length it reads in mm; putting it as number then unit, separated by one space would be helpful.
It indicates 103.52 mm
